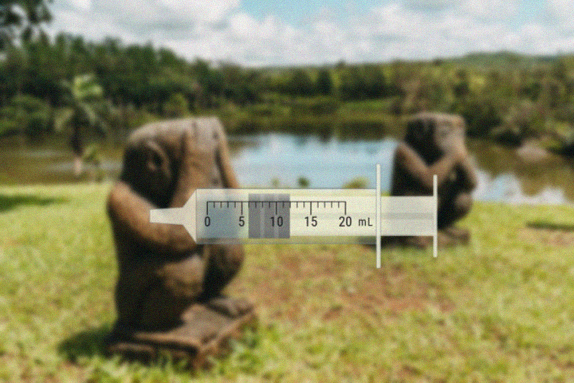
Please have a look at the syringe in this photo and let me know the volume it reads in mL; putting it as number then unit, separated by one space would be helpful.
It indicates 6 mL
